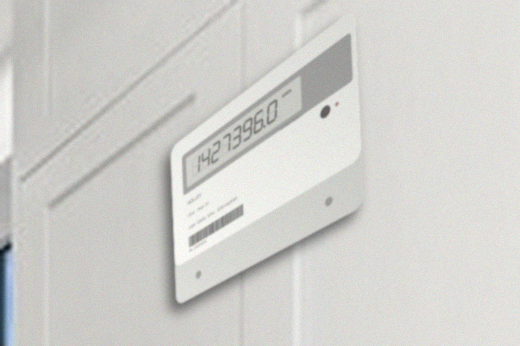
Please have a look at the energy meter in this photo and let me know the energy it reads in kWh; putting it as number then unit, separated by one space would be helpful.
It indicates 1427396.0 kWh
